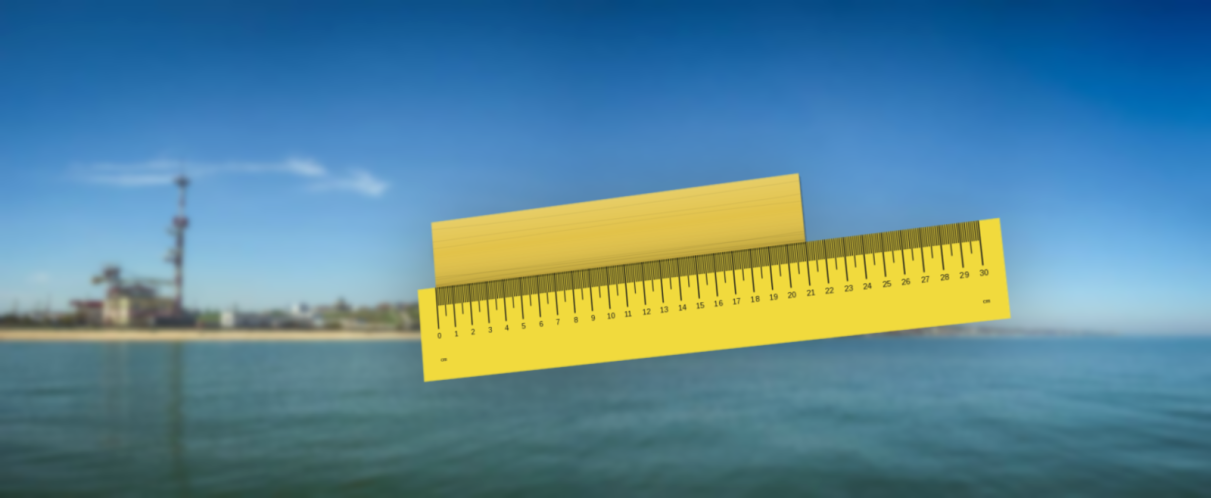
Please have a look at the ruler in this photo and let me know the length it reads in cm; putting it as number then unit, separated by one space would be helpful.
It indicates 21 cm
